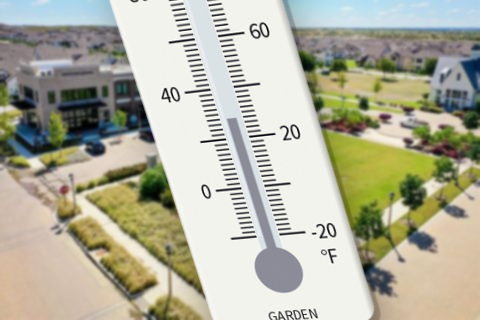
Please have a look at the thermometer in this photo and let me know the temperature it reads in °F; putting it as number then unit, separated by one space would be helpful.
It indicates 28 °F
